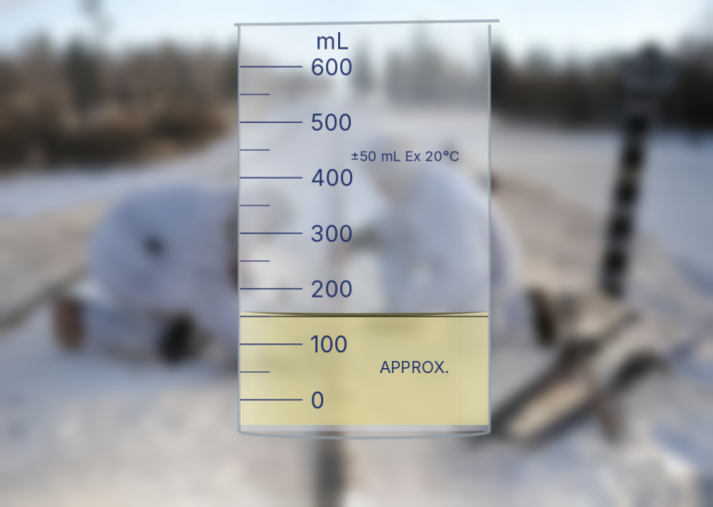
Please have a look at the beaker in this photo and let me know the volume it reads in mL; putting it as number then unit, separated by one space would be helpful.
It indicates 150 mL
